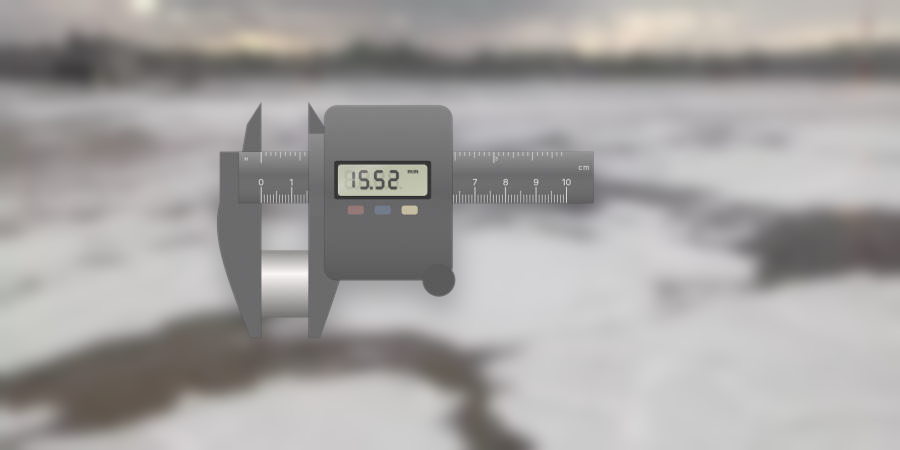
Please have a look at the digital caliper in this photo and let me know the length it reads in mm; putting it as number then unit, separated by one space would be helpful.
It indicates 15.52 mm
